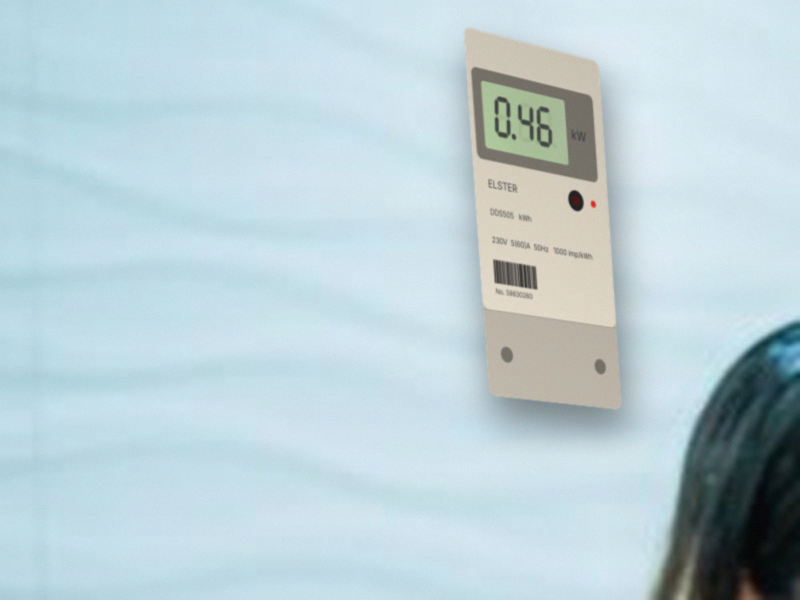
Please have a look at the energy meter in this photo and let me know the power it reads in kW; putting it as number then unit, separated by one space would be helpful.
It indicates 0.46 kW
